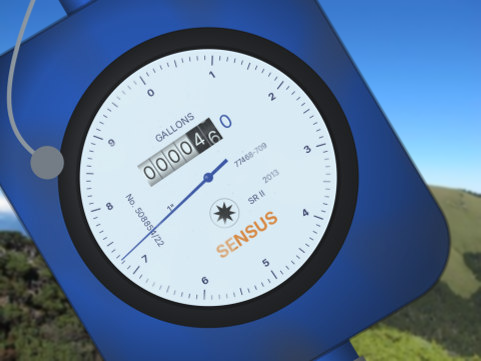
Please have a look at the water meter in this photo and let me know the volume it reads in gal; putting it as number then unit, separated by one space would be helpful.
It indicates 457.2 gal
